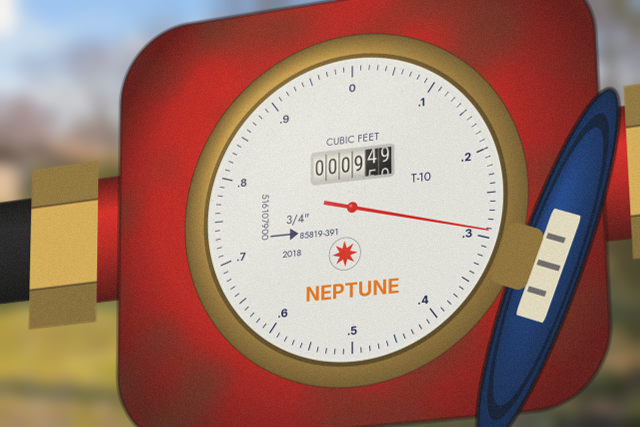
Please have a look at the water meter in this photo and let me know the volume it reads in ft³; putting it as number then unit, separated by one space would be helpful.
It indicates 949.29 ft³
